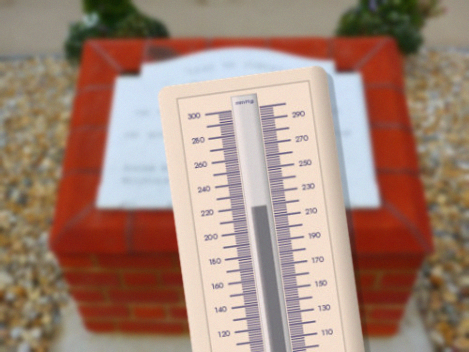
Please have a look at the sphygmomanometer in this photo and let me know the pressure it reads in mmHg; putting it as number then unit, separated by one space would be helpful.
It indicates 220 mmHg
